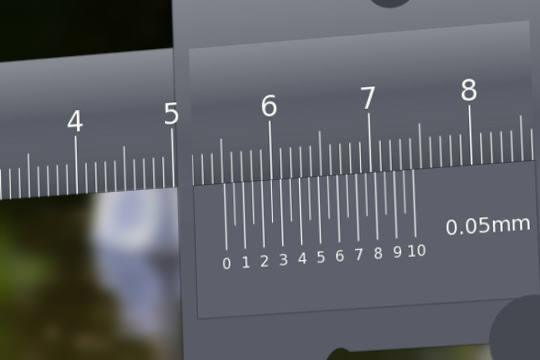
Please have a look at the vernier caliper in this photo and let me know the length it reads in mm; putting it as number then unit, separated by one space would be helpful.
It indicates 55.2 mm
